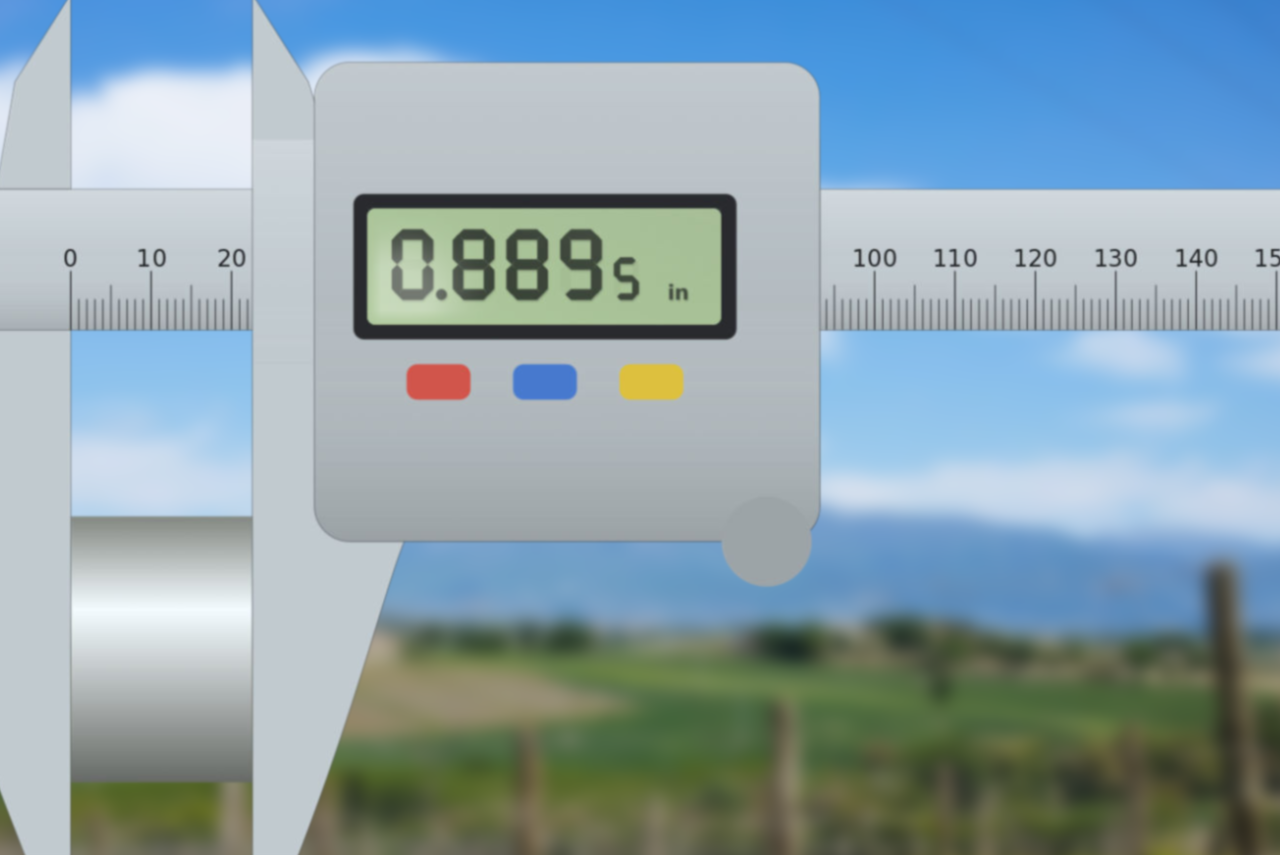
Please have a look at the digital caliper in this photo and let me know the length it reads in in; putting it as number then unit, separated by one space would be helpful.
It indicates 0.8895 in
